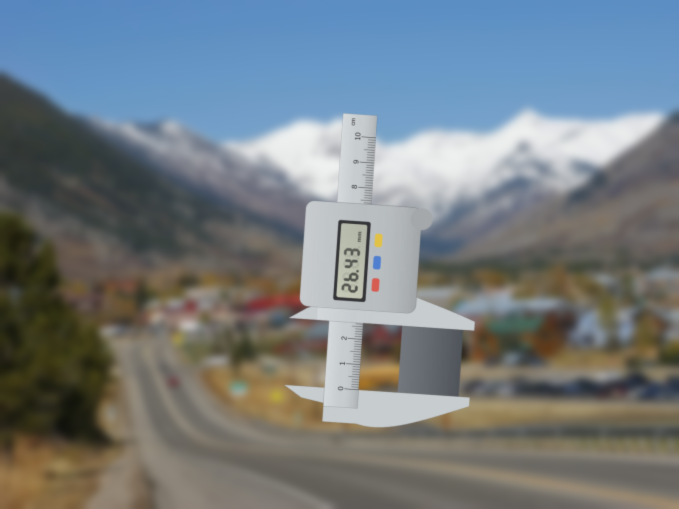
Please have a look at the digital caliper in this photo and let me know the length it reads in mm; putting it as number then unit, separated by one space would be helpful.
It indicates 26.43 mm
